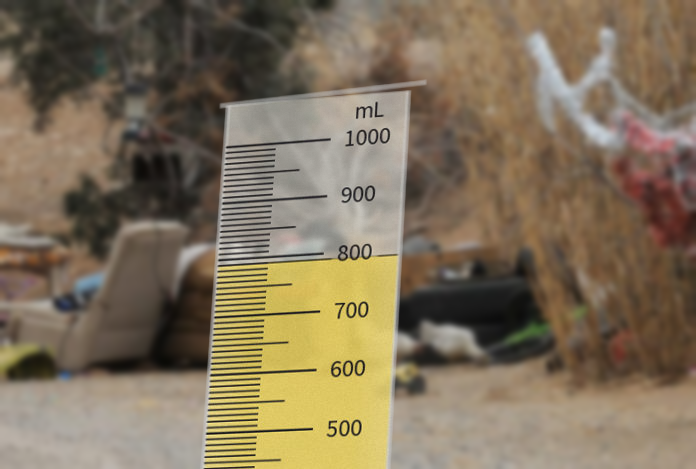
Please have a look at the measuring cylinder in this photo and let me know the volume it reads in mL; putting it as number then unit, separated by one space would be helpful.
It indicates 790 mL
